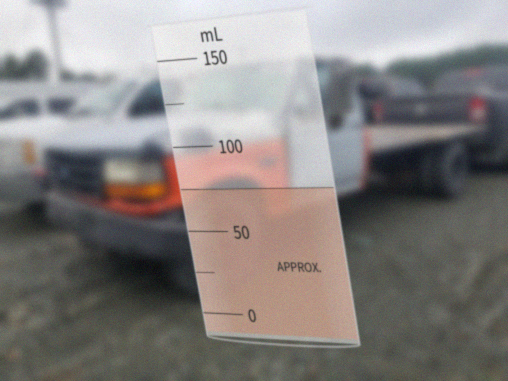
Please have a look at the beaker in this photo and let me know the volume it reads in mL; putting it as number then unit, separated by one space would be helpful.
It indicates 75 mL
